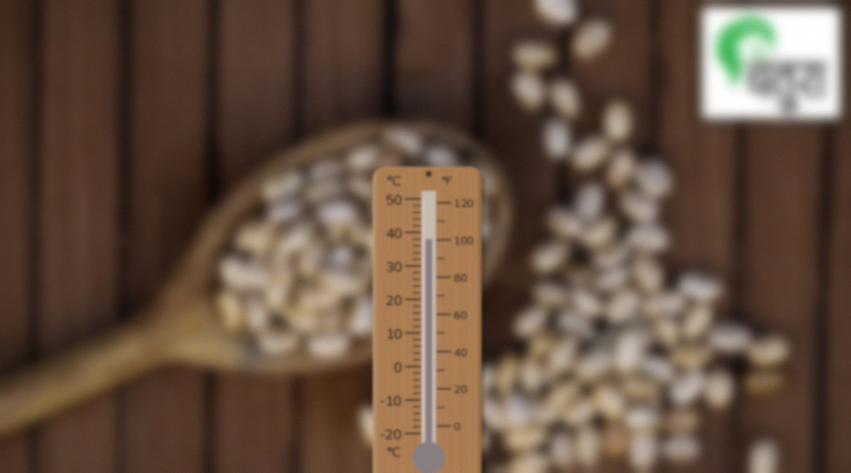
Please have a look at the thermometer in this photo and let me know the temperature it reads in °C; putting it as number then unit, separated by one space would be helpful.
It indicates 38 °C
